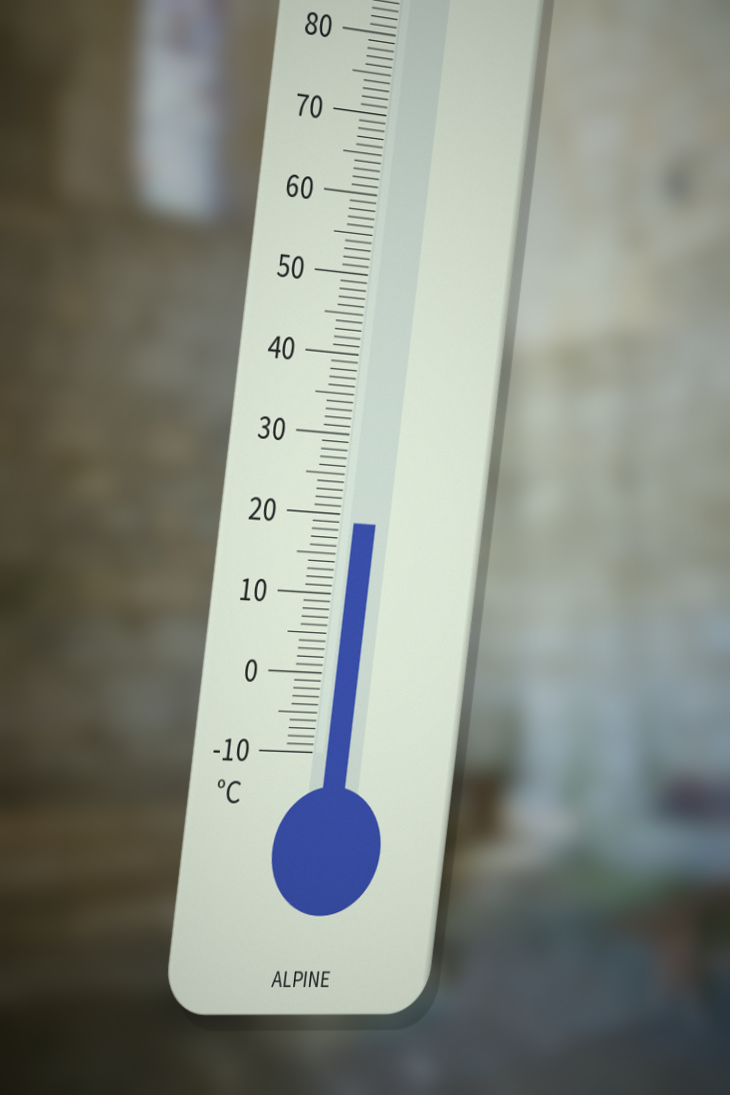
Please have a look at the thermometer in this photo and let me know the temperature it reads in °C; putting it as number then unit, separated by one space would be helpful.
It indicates 19 °C
